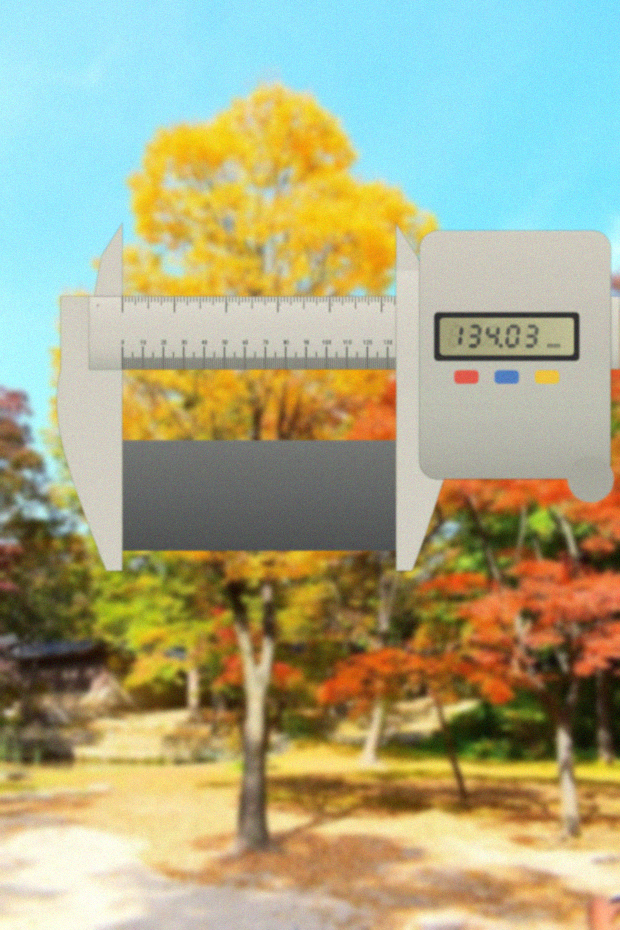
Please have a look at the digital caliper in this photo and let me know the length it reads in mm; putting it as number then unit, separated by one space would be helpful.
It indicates 134.03 mm
